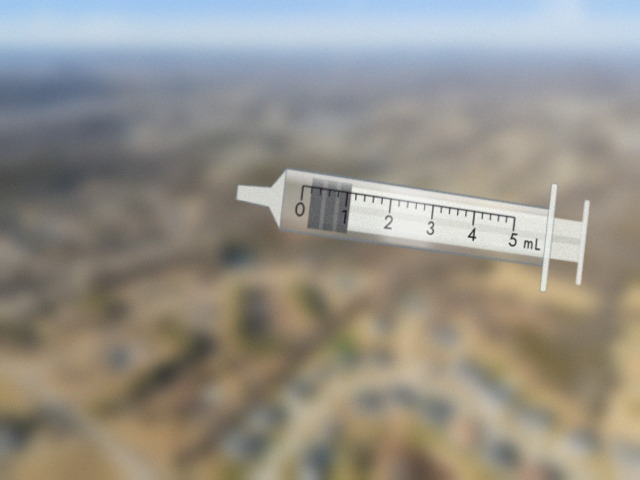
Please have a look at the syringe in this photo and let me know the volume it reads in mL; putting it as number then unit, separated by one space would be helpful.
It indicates 0.2 mL
